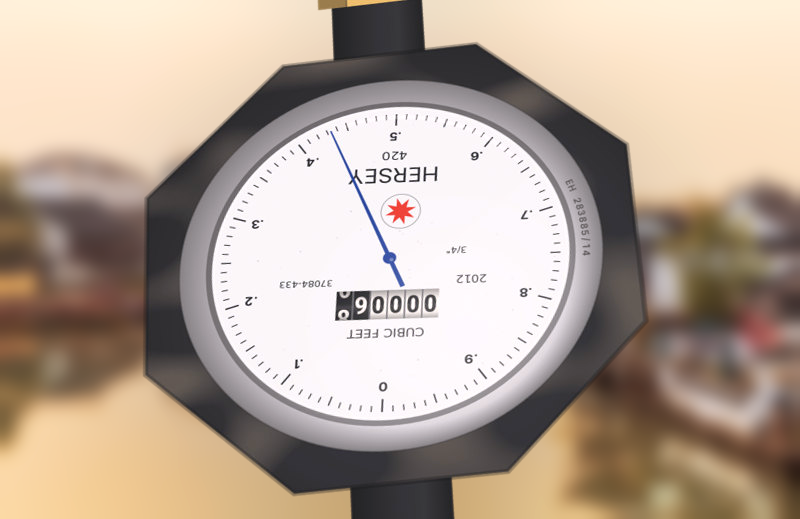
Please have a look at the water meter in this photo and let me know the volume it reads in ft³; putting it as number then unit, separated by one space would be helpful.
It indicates 68.43 ft³
